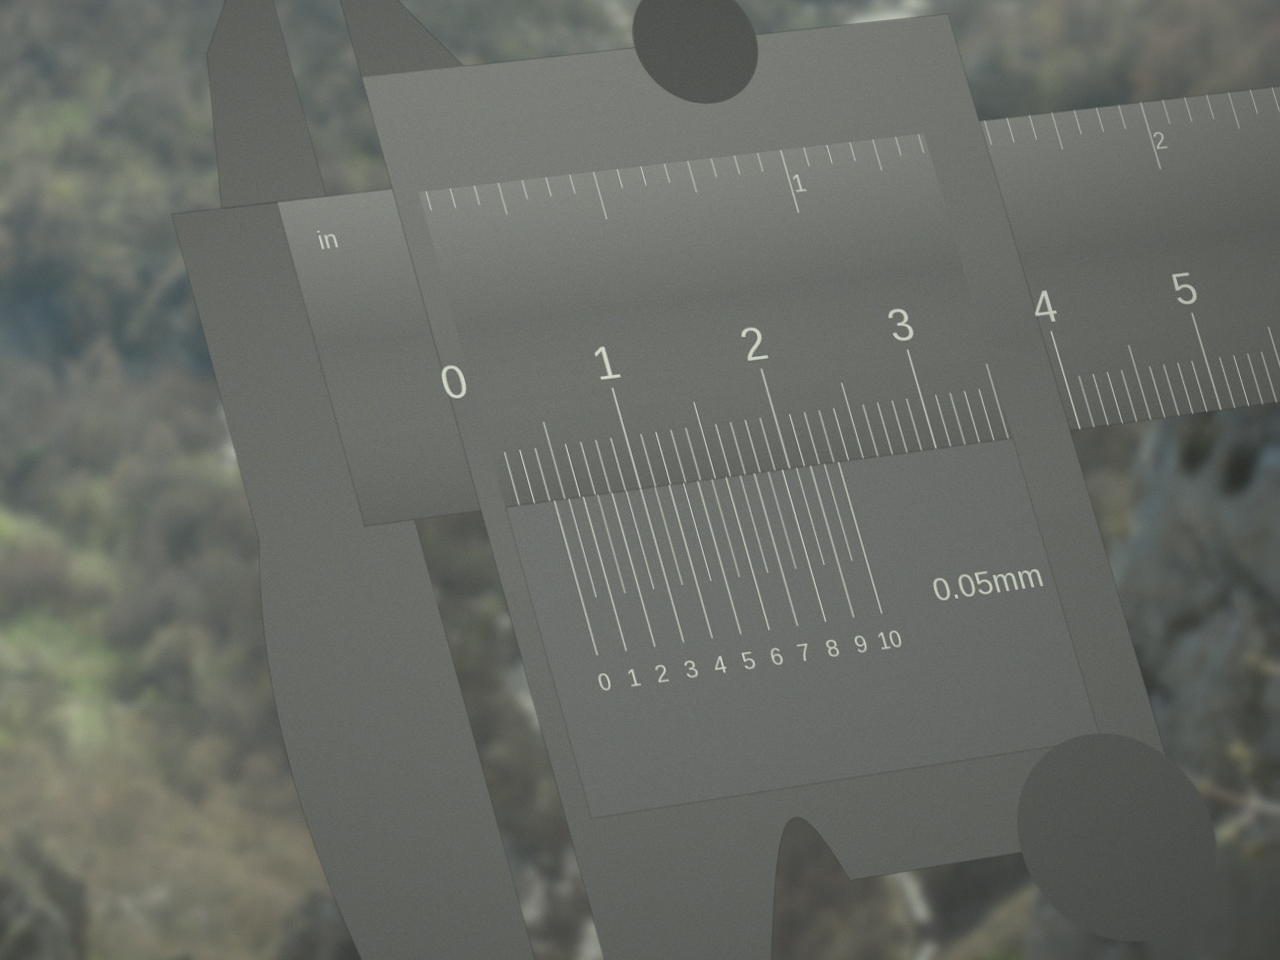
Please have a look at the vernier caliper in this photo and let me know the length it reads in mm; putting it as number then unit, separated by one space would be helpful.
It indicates 4.3 mm
